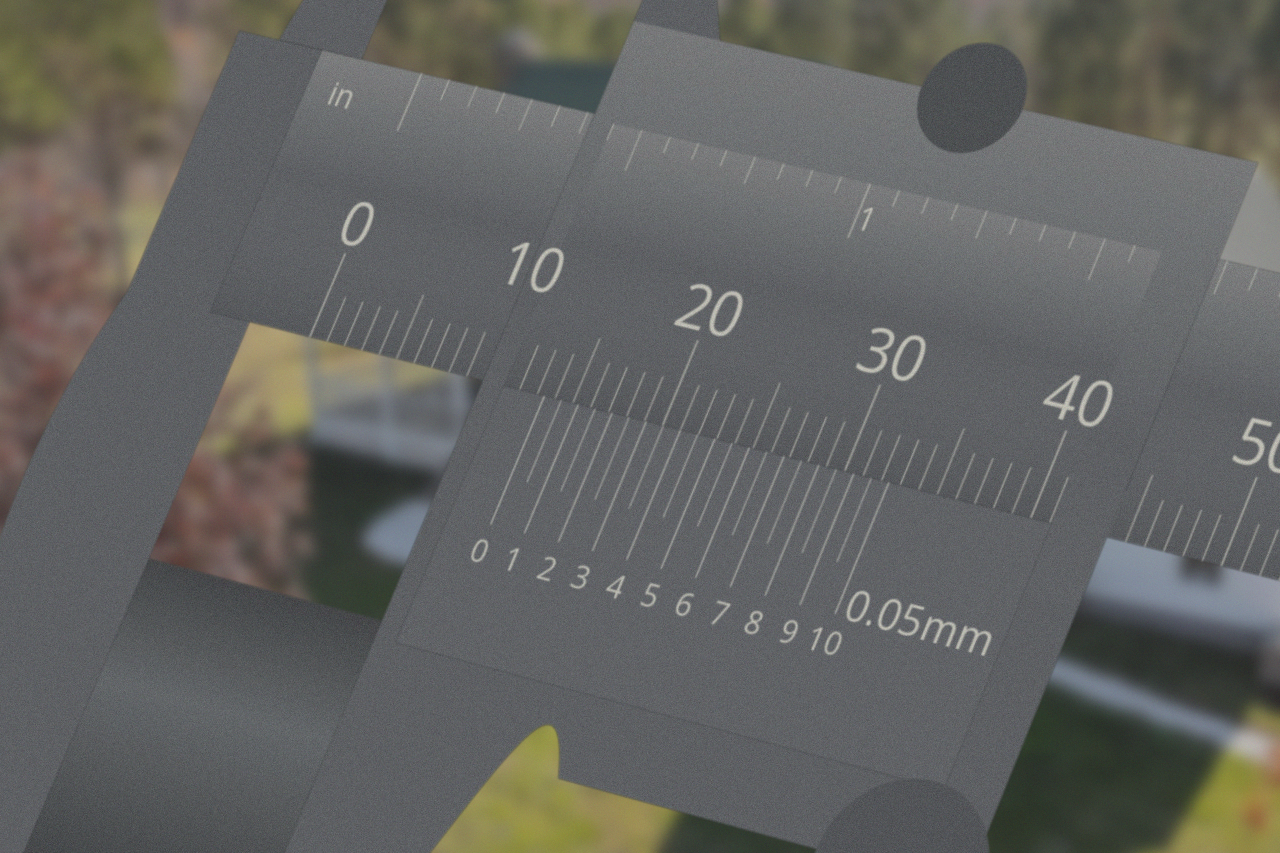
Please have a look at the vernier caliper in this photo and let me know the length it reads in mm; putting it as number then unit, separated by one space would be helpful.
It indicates 13.4 mm
